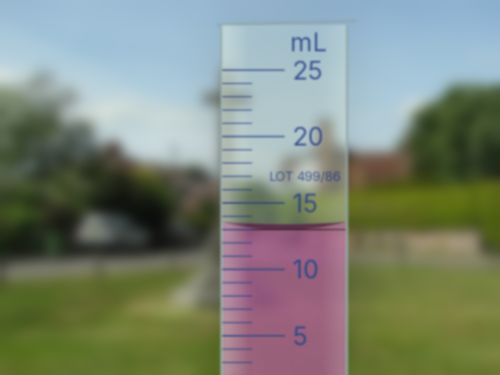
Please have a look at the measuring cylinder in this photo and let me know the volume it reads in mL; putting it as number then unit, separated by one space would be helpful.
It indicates 13 mL
